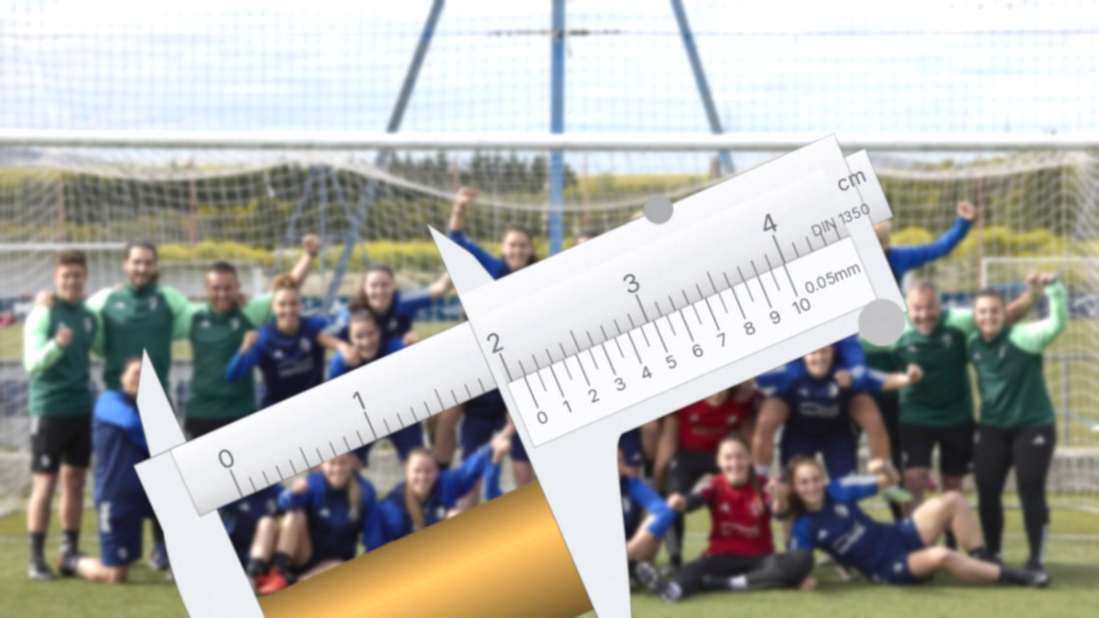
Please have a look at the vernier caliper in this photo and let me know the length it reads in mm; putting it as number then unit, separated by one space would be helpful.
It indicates 20.9 mm
